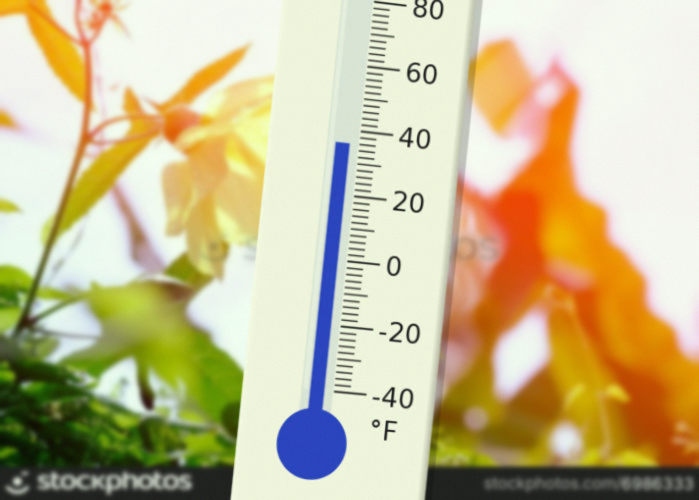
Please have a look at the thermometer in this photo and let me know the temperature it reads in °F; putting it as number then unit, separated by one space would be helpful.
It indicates 36 °F
